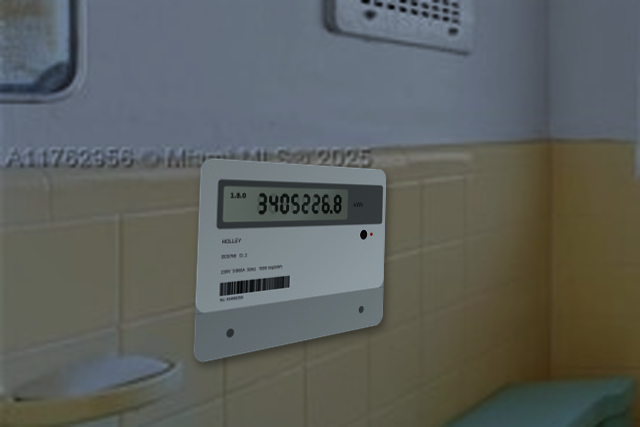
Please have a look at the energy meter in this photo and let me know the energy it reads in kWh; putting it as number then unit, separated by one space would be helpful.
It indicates 3405226.8 kWh
